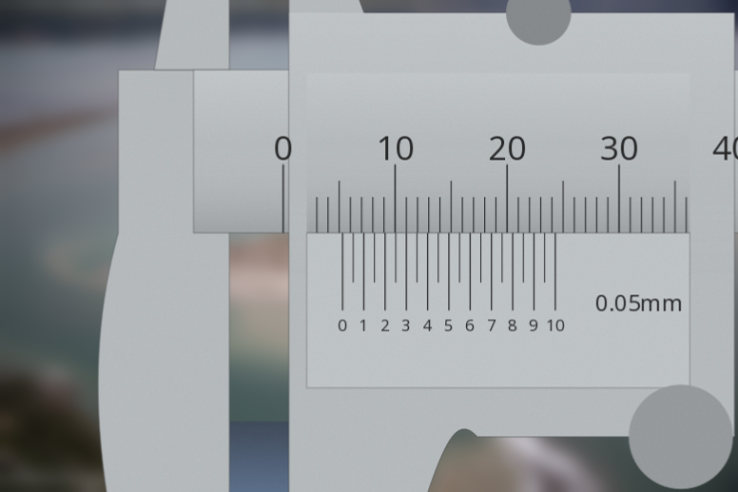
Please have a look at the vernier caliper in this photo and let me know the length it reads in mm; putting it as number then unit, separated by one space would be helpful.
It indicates 5.3 mm
